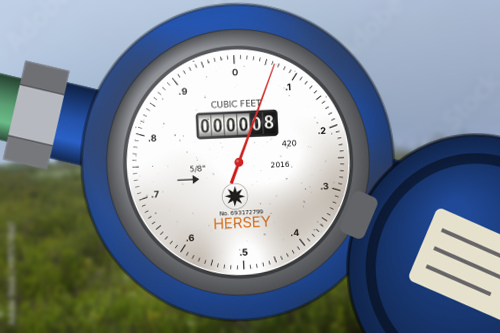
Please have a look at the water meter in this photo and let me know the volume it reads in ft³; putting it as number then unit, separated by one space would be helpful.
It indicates 8.06 ft³
